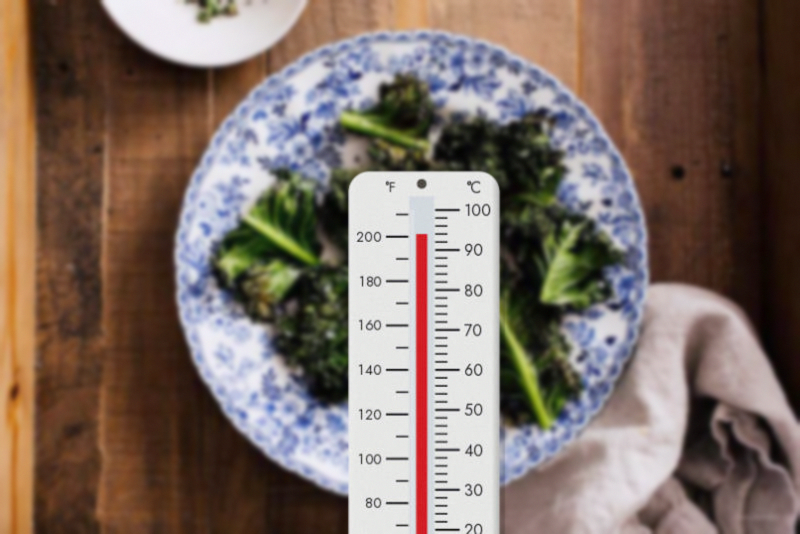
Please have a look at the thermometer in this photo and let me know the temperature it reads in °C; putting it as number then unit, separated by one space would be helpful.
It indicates 94 °C
